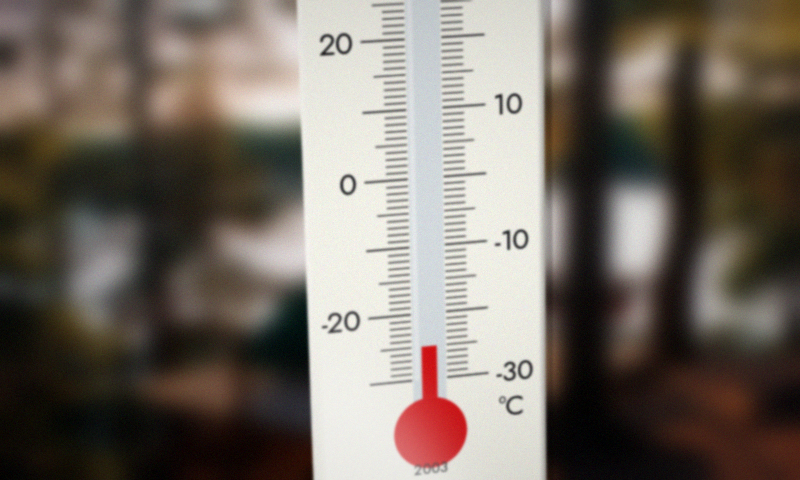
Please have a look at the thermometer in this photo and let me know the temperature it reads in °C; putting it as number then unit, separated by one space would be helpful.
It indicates -25 °C
